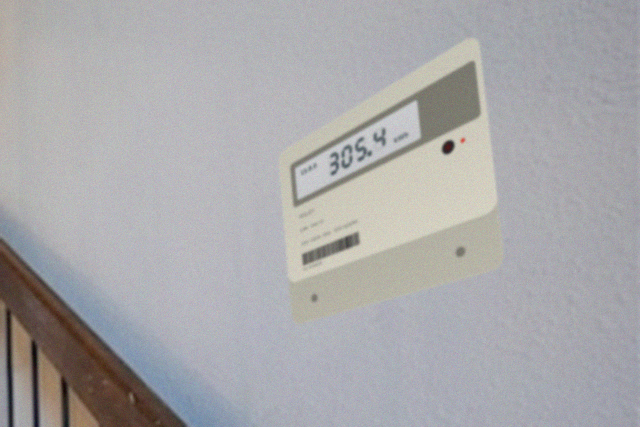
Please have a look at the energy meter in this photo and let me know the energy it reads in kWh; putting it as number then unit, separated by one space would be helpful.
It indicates 305.4 kWh
